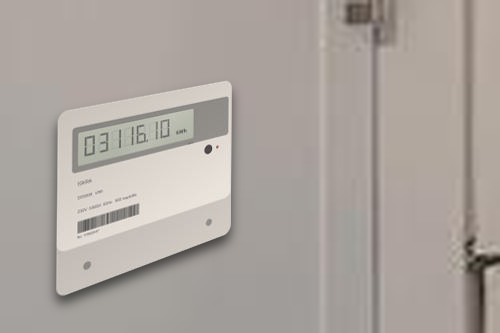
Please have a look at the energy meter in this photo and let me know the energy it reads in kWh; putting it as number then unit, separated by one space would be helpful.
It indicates 3116.10 kWh
